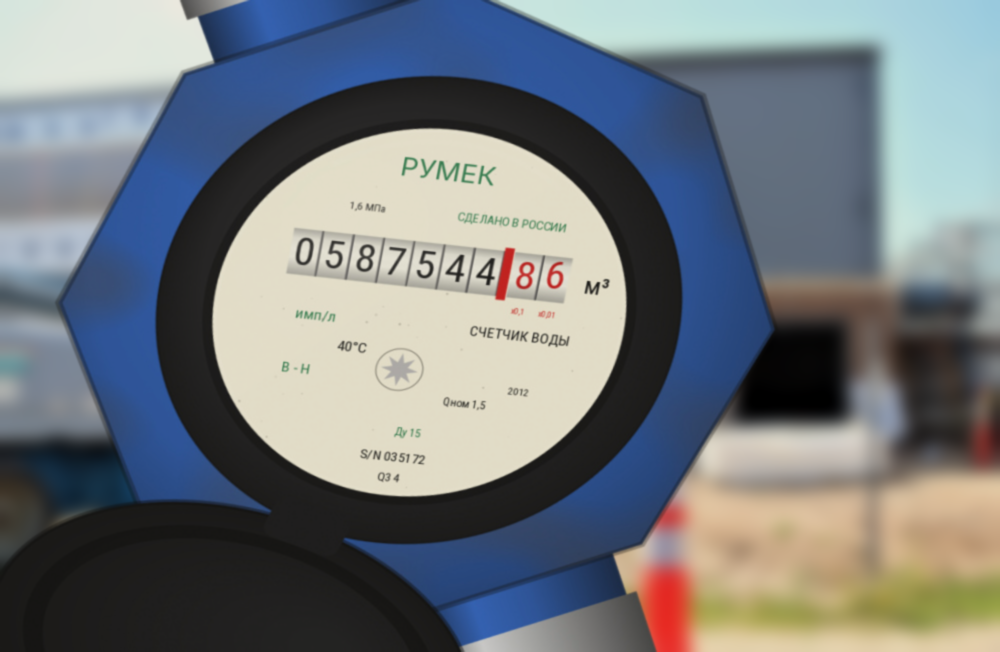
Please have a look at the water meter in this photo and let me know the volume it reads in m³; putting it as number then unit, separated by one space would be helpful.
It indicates 587544.86 m³
